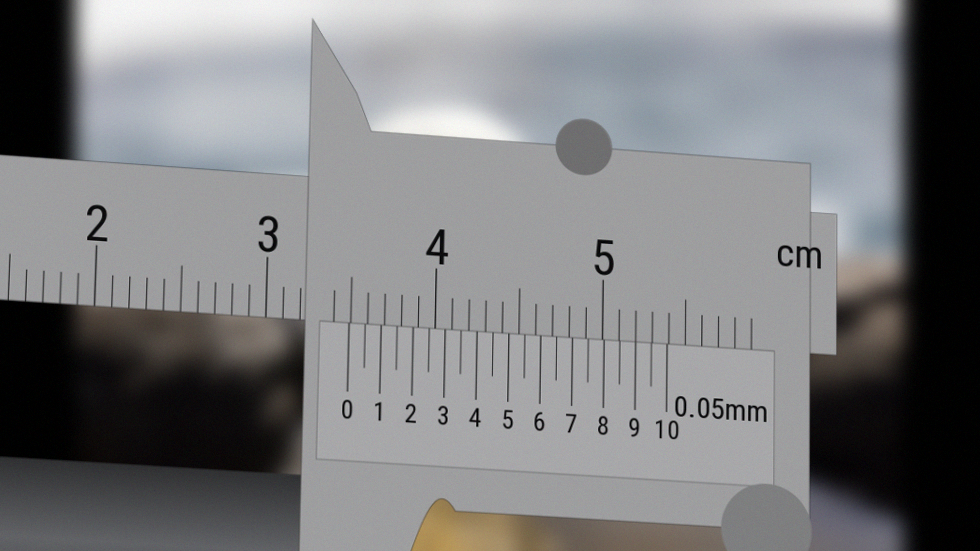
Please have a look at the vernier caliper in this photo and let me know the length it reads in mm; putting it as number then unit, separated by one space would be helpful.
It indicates 34.9 mm
